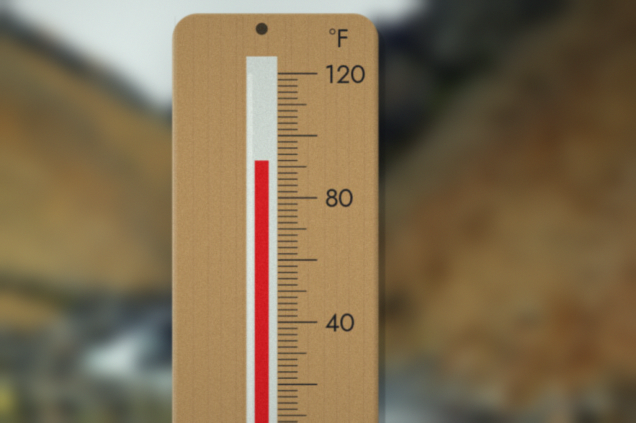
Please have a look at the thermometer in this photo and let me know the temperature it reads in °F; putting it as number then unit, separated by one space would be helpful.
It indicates 92 °F
